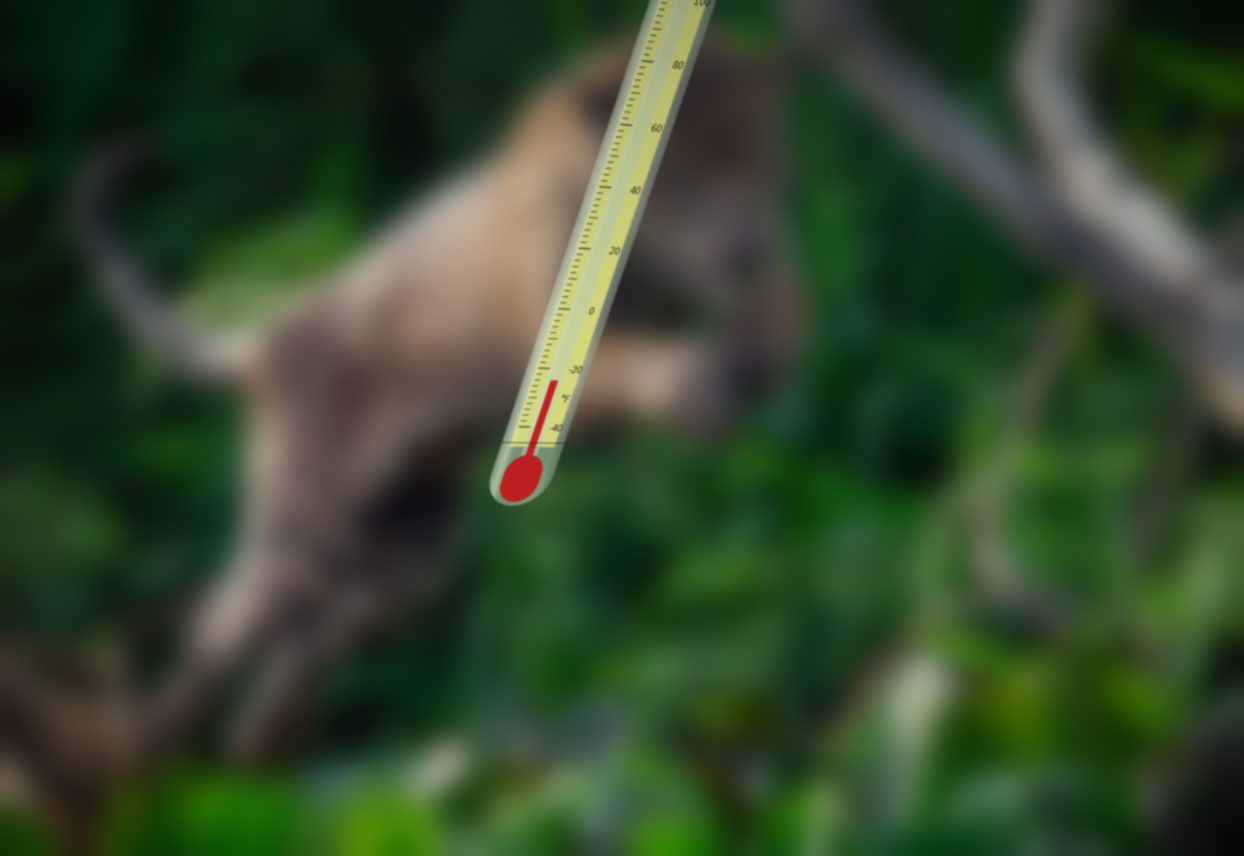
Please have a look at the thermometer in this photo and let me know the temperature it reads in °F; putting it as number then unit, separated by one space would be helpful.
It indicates -24 °F
